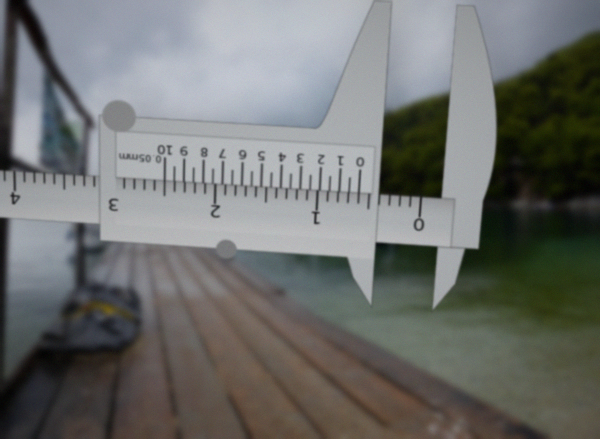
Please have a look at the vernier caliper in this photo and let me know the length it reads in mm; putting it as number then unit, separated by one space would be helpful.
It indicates 6.0 mm
